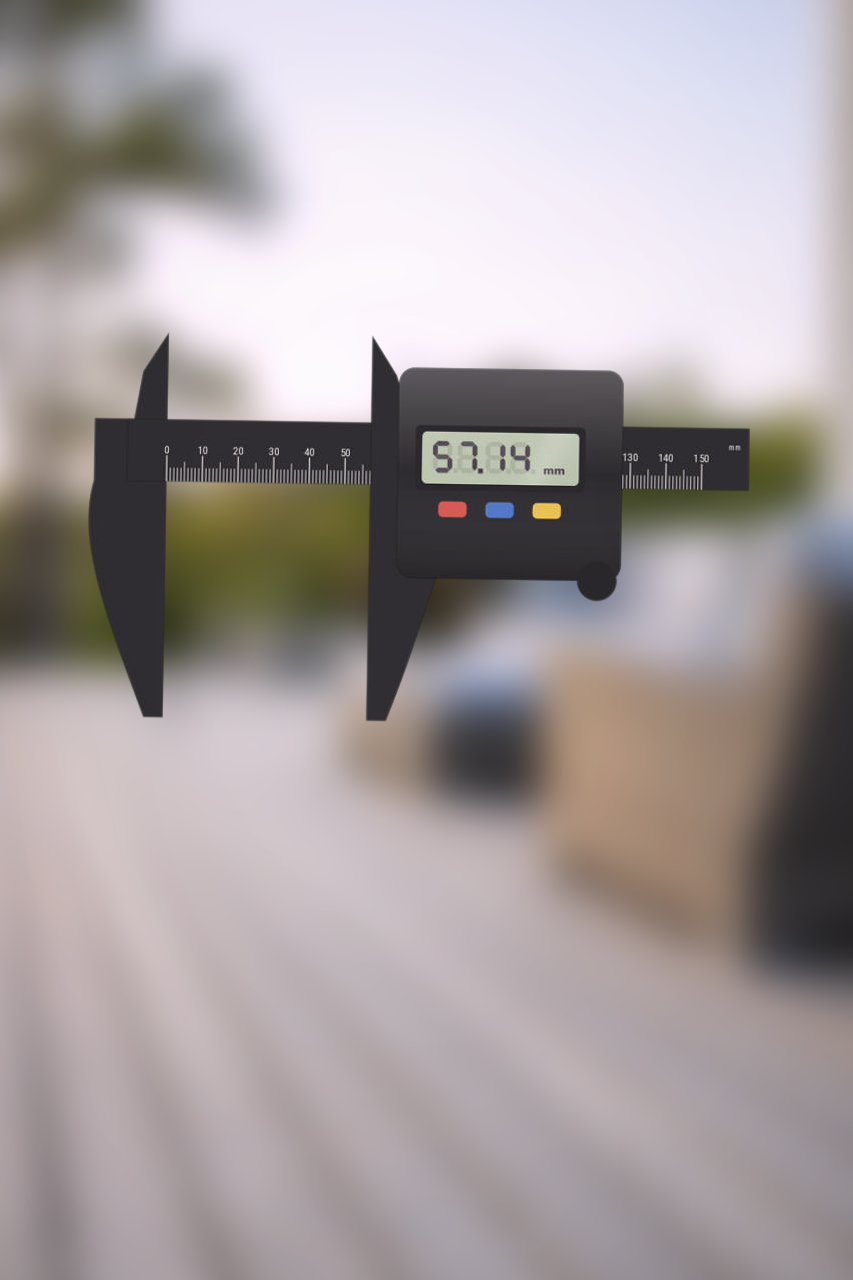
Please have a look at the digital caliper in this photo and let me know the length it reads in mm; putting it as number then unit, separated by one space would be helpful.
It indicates 57.14 mm
